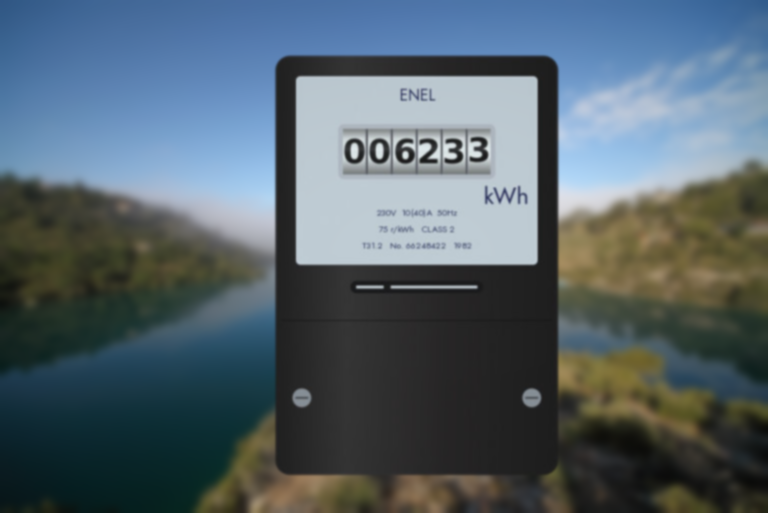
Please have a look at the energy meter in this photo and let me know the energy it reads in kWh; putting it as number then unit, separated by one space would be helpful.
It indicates 6233 kWh
